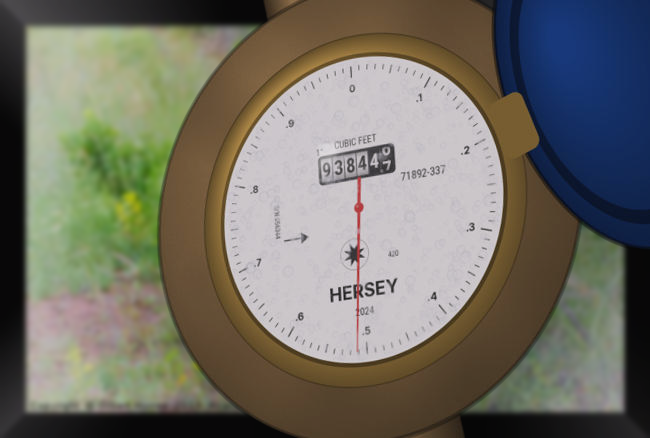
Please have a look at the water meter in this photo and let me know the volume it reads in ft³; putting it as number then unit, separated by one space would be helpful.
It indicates 938446.51 ft³
